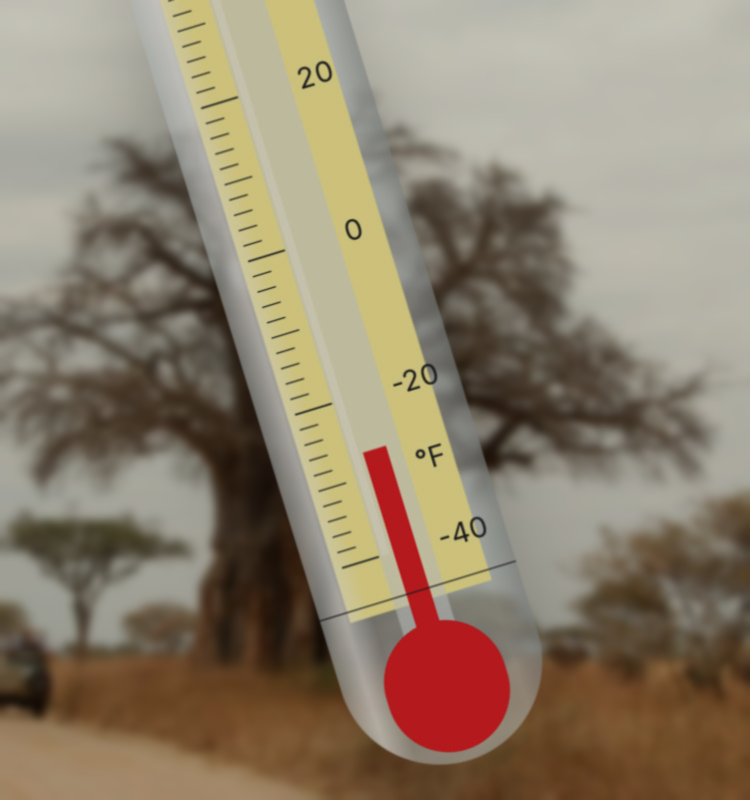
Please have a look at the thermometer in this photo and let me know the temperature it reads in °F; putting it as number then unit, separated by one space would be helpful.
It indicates -27 °F
